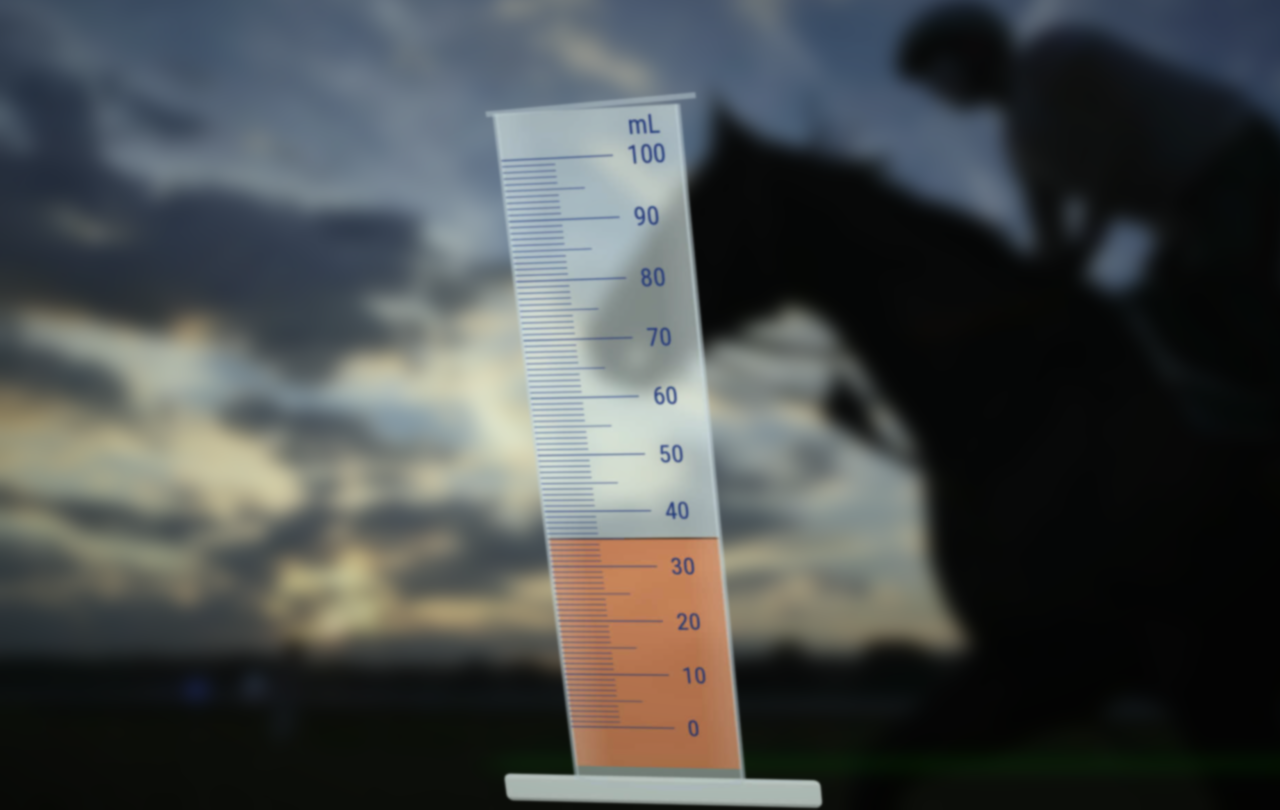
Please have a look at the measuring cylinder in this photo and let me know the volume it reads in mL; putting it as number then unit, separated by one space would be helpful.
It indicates 35 mL
